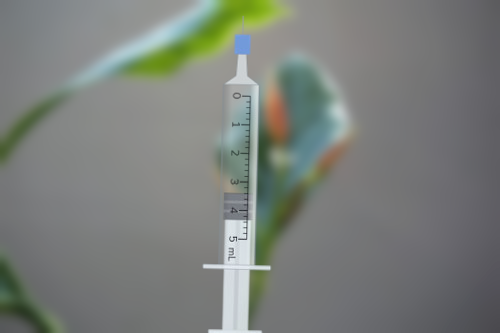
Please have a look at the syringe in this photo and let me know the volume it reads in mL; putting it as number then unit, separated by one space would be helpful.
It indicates 3.4 mL
